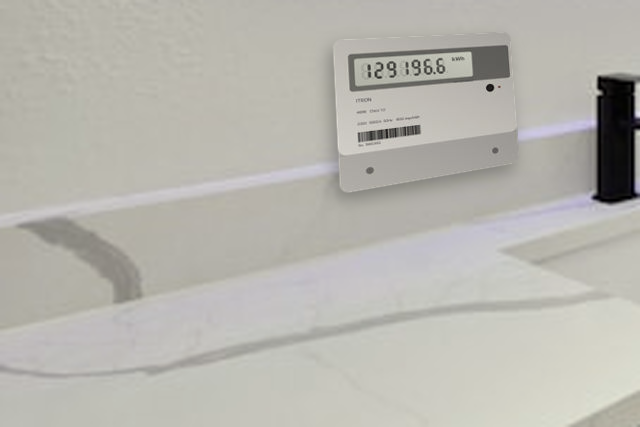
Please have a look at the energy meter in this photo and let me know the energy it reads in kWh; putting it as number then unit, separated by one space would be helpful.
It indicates 129196.6 kWh
